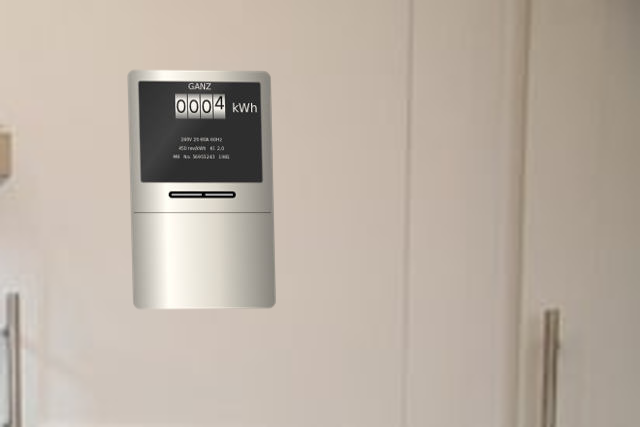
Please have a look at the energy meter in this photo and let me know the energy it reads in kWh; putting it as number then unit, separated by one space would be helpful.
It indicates 4 kWh
